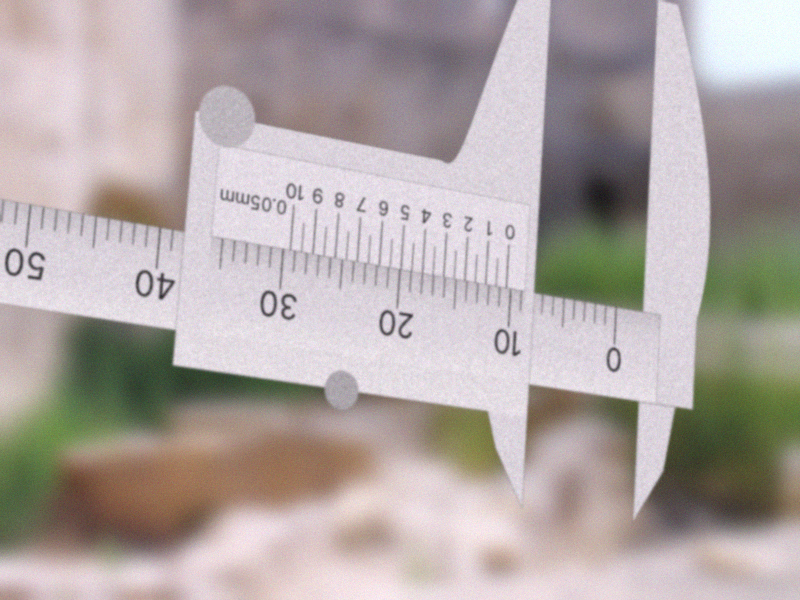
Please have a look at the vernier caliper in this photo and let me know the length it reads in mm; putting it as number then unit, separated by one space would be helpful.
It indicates 10.4 mm
